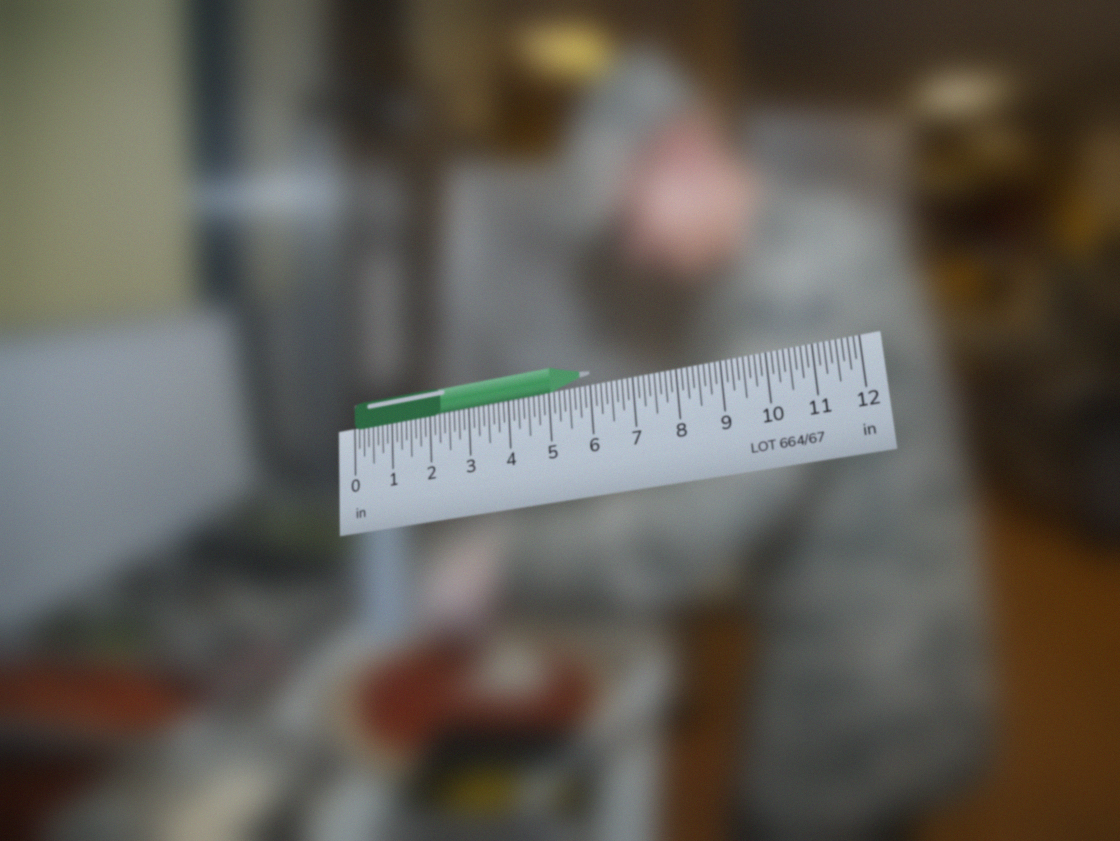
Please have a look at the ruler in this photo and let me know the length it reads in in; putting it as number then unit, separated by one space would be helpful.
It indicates 6 in
